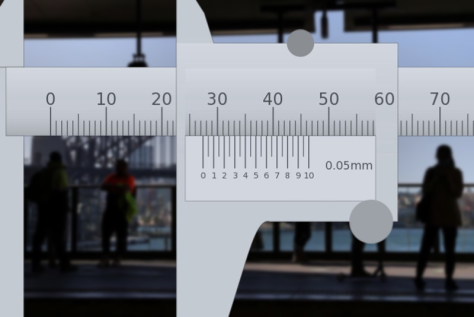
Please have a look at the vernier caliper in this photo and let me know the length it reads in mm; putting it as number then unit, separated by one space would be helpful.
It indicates 27.4 mm
